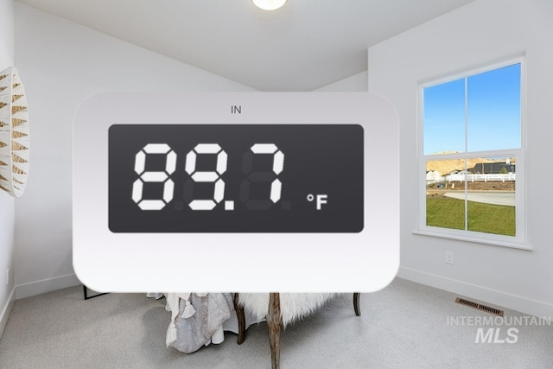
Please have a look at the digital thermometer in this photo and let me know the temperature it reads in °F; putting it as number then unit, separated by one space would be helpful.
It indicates 89.7 °F
